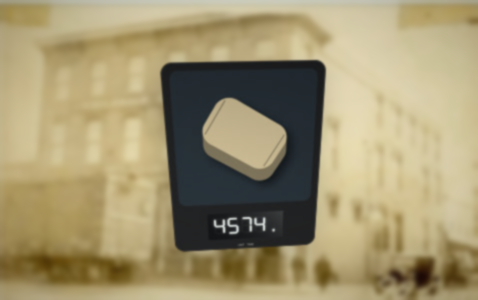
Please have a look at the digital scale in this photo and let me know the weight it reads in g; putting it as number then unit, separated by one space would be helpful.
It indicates 4574 g
